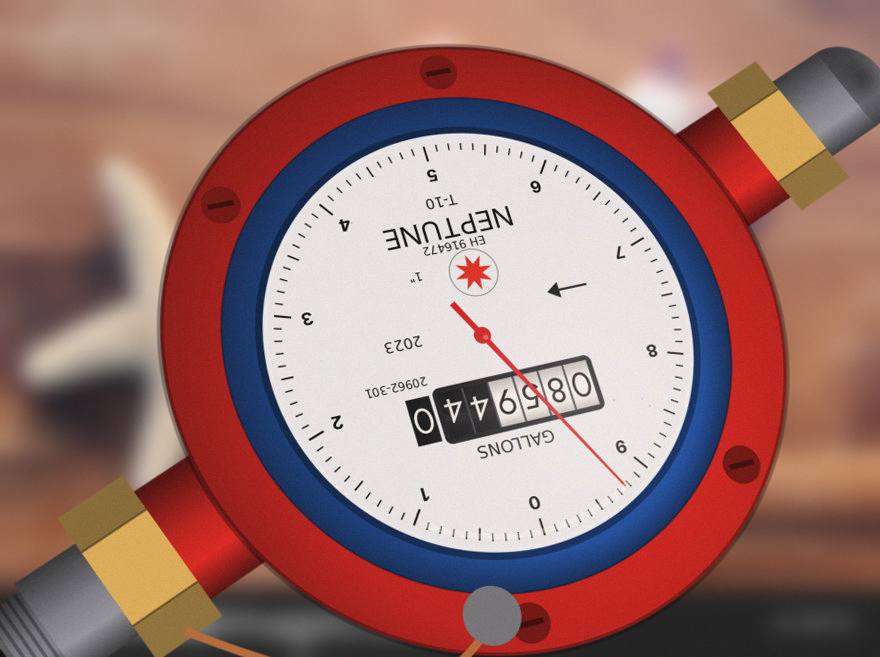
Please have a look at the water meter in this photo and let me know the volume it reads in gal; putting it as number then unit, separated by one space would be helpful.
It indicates 859439.2 gal
